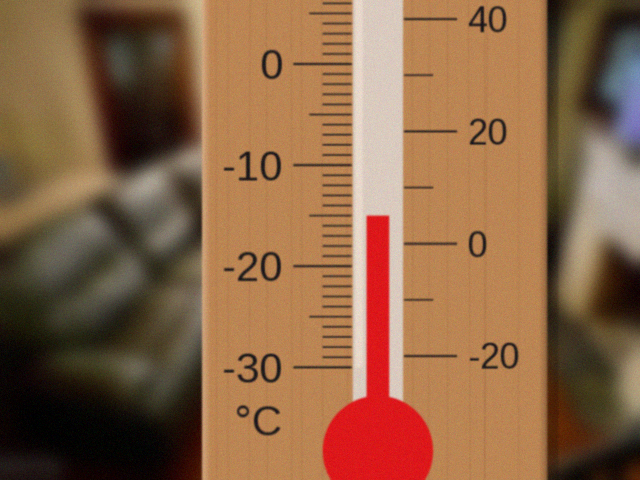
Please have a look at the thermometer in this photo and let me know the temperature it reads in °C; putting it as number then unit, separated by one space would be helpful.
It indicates -15 °C
